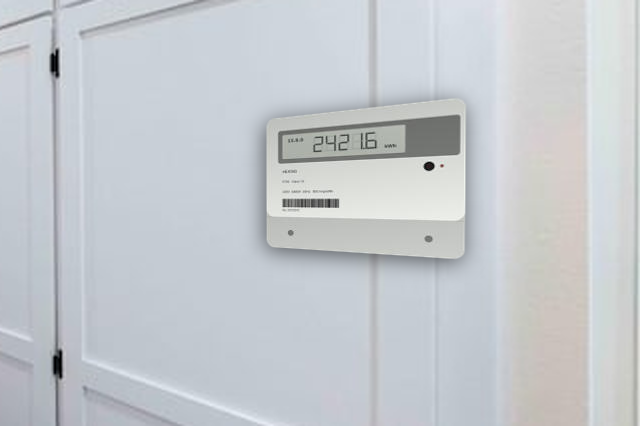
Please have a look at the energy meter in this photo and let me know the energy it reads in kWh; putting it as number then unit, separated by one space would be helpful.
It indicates 2421.6 kWh
